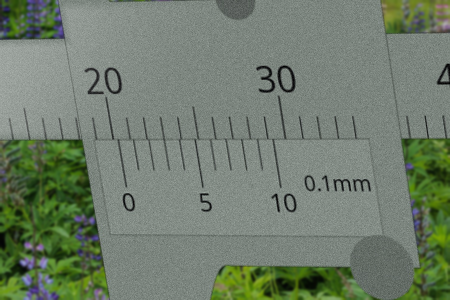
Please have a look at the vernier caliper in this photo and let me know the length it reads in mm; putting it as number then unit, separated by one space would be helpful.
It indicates 20.3 mm
